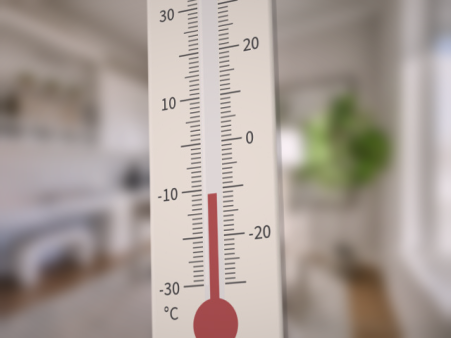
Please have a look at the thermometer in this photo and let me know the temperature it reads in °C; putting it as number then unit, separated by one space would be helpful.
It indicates -11 °C
